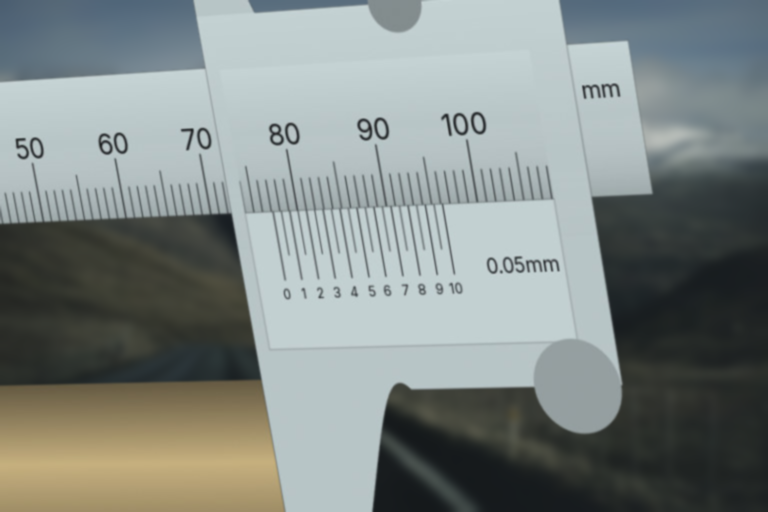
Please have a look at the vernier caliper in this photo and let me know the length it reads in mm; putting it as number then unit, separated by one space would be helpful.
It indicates 77.2 mm
